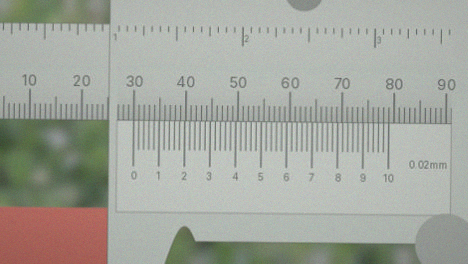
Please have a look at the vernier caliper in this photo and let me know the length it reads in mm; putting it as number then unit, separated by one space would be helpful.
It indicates 30.0 mm
